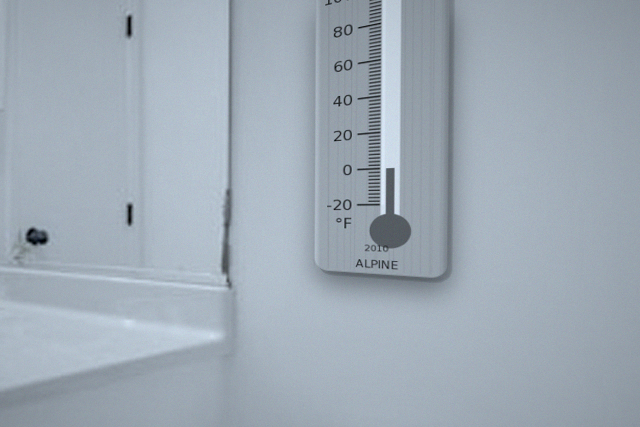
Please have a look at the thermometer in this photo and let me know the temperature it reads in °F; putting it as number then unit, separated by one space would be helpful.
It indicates 0 °F
